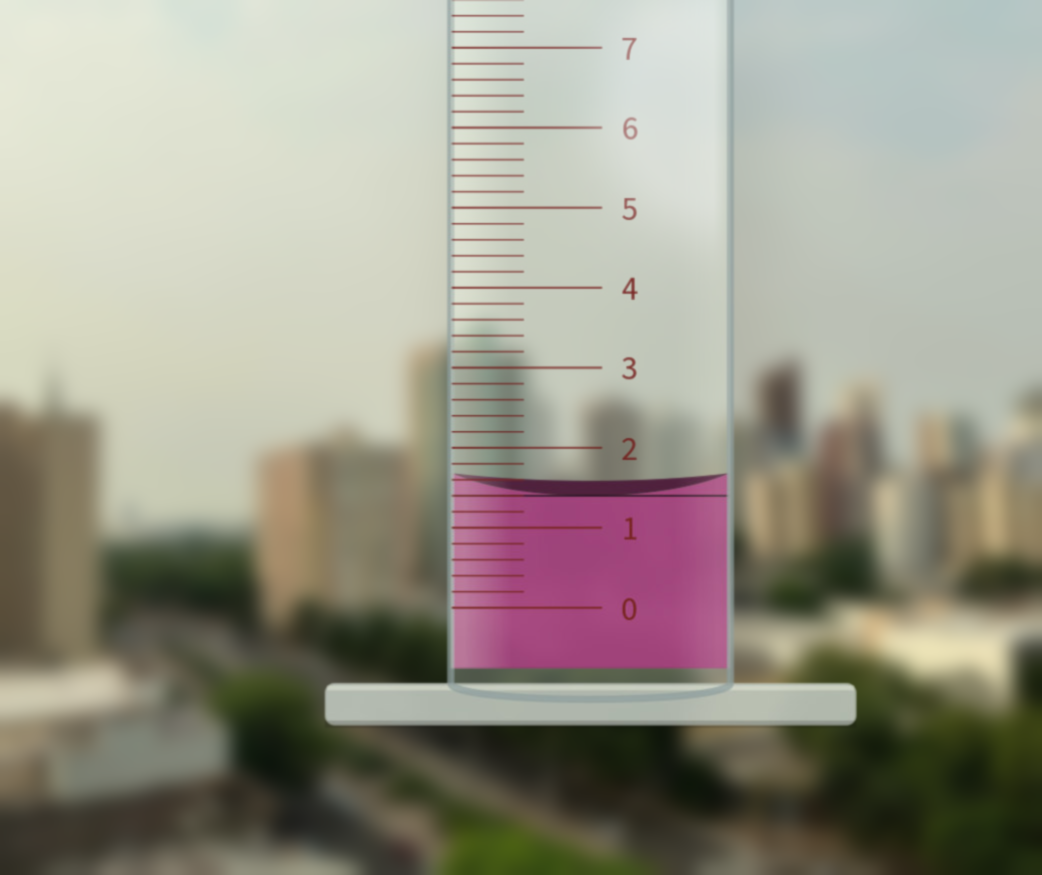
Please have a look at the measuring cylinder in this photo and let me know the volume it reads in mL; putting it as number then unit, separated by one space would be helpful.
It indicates 1.4 mL
